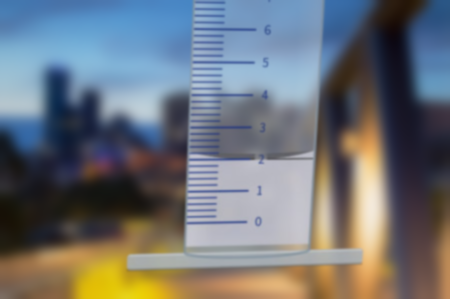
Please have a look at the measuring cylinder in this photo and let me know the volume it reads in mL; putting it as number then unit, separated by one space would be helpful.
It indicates 2 mL
